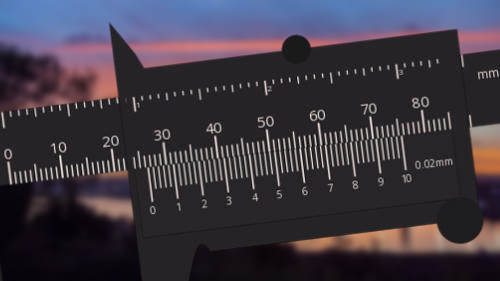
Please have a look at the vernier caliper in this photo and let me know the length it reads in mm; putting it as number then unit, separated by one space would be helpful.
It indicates 26.5 mm
